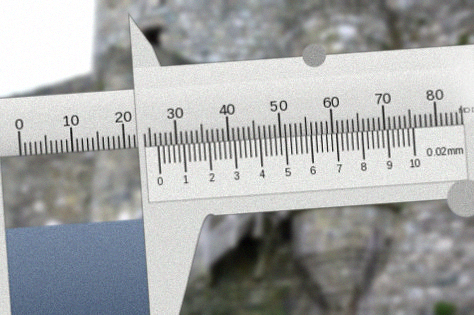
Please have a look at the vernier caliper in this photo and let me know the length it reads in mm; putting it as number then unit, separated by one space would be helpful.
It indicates 26.5 mm
